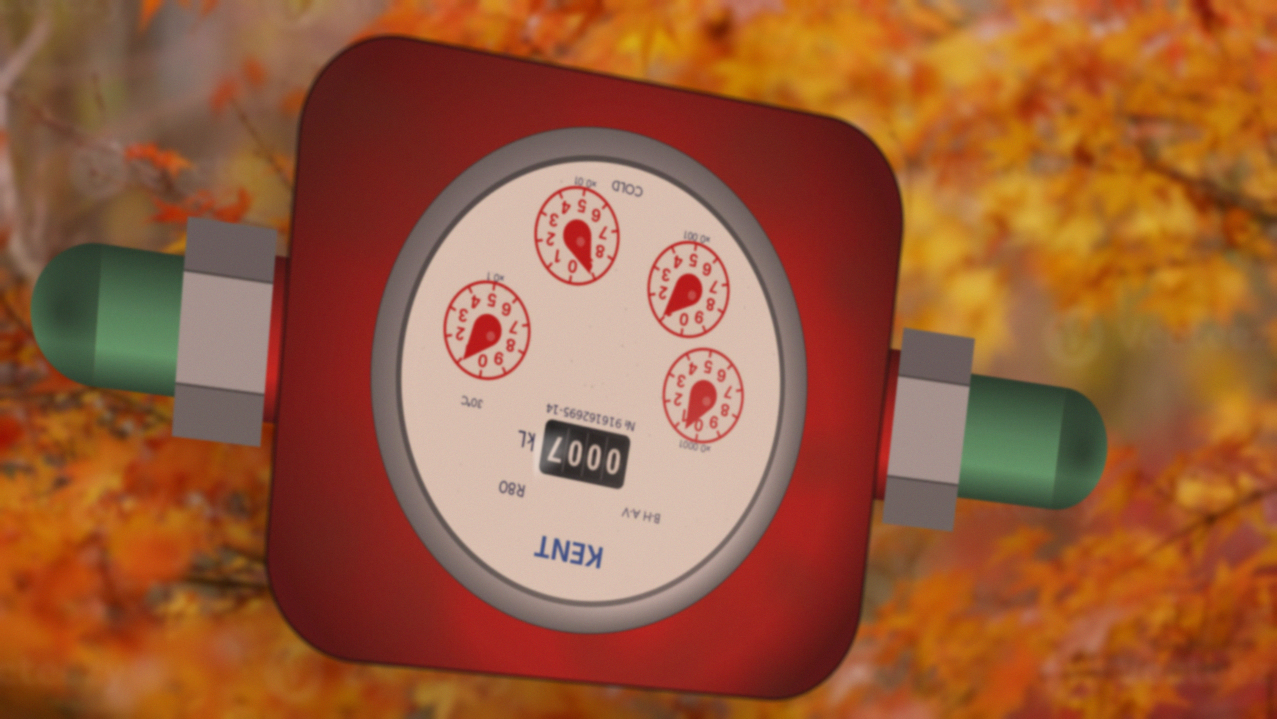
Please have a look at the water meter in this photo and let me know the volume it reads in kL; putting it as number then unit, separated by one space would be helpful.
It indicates 7.0910 kL
